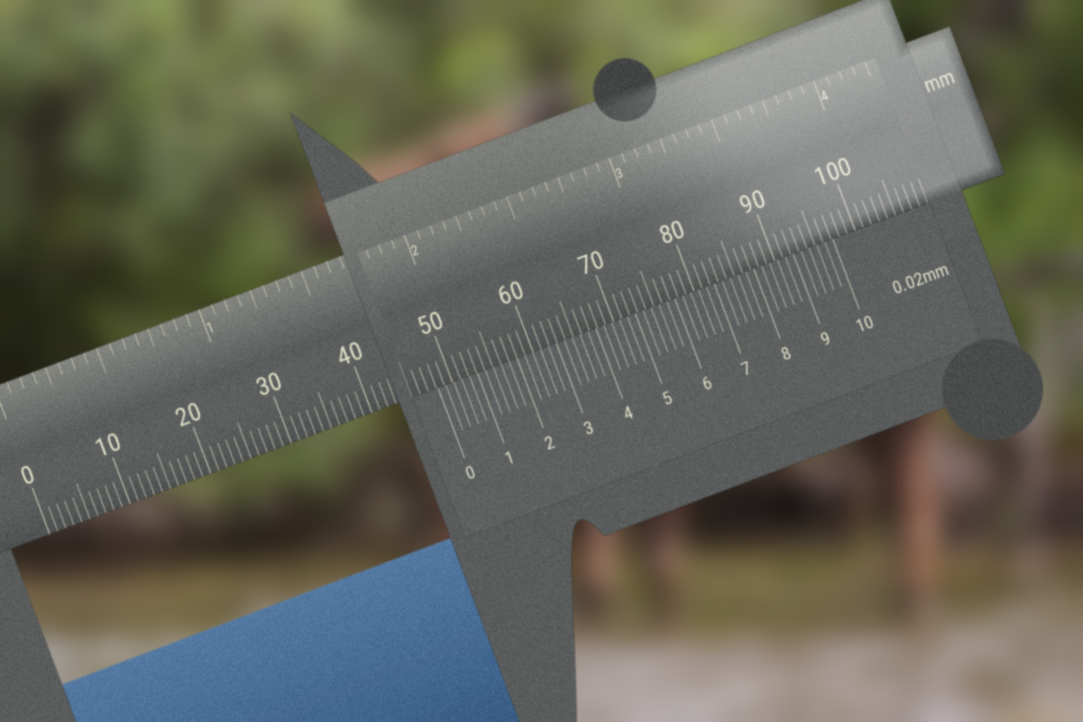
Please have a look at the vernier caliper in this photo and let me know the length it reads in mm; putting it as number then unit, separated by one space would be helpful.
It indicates 48.2 mm
